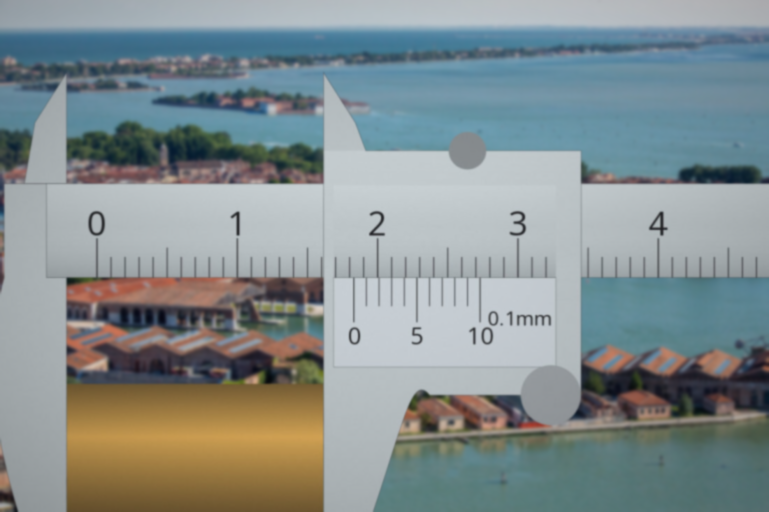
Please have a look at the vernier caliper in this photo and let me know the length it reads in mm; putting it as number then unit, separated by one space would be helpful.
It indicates 18.3 mm
